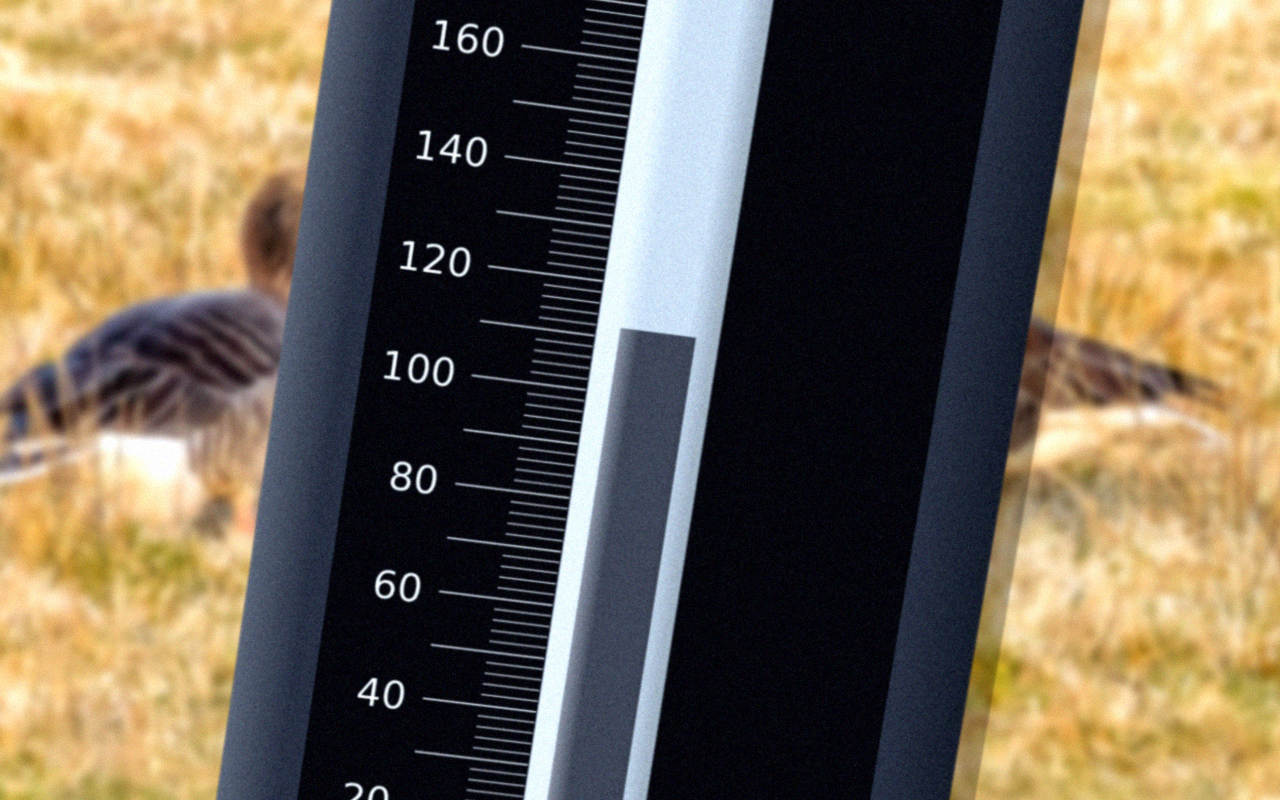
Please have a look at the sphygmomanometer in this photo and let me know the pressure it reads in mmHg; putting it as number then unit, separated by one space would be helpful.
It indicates 112 mmHg
